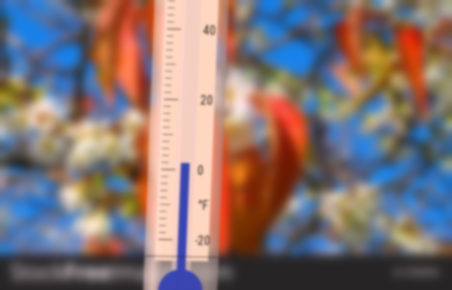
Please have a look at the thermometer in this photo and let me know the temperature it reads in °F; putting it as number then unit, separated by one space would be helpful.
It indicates 2 °F
